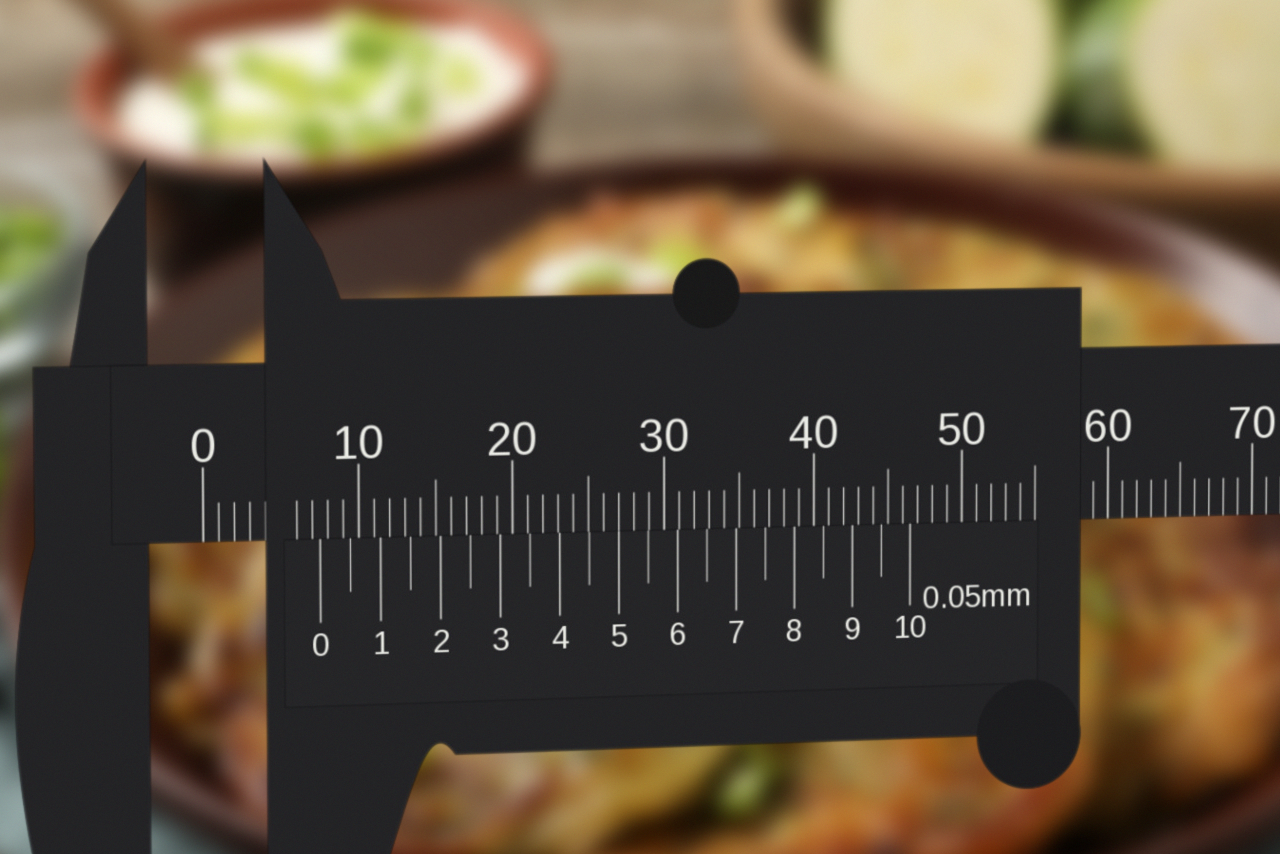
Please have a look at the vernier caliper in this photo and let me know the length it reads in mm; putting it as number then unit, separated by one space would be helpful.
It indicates 7.5 mm
